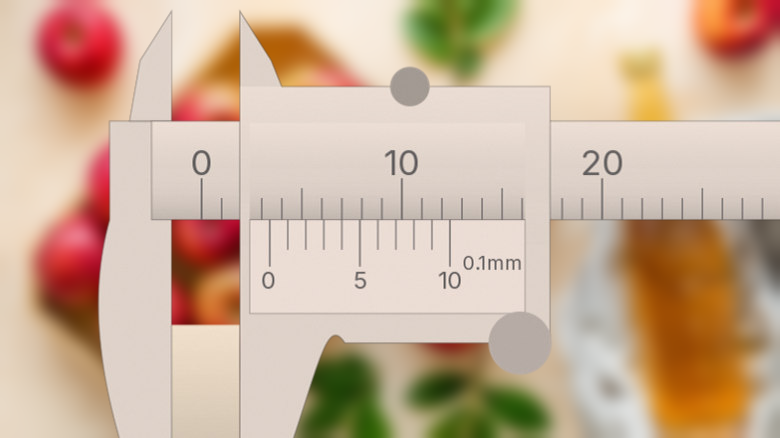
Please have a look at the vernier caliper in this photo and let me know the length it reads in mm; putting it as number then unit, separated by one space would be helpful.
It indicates 3.4 mm
